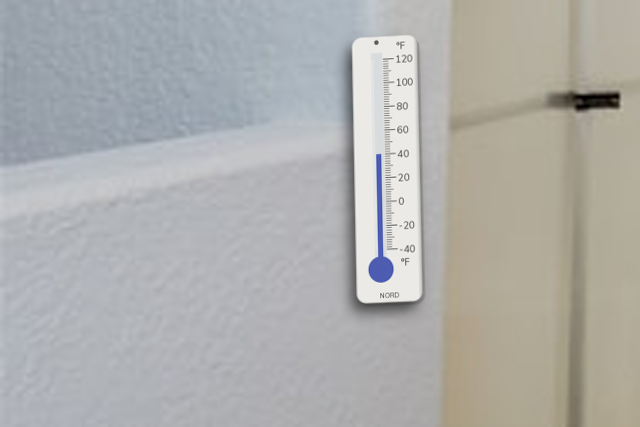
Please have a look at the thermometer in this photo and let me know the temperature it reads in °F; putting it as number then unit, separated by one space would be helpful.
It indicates 40 °F
